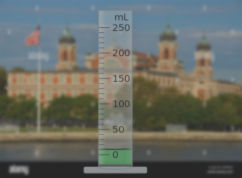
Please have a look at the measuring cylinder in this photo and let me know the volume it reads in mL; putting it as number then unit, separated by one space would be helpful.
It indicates 10 mL
